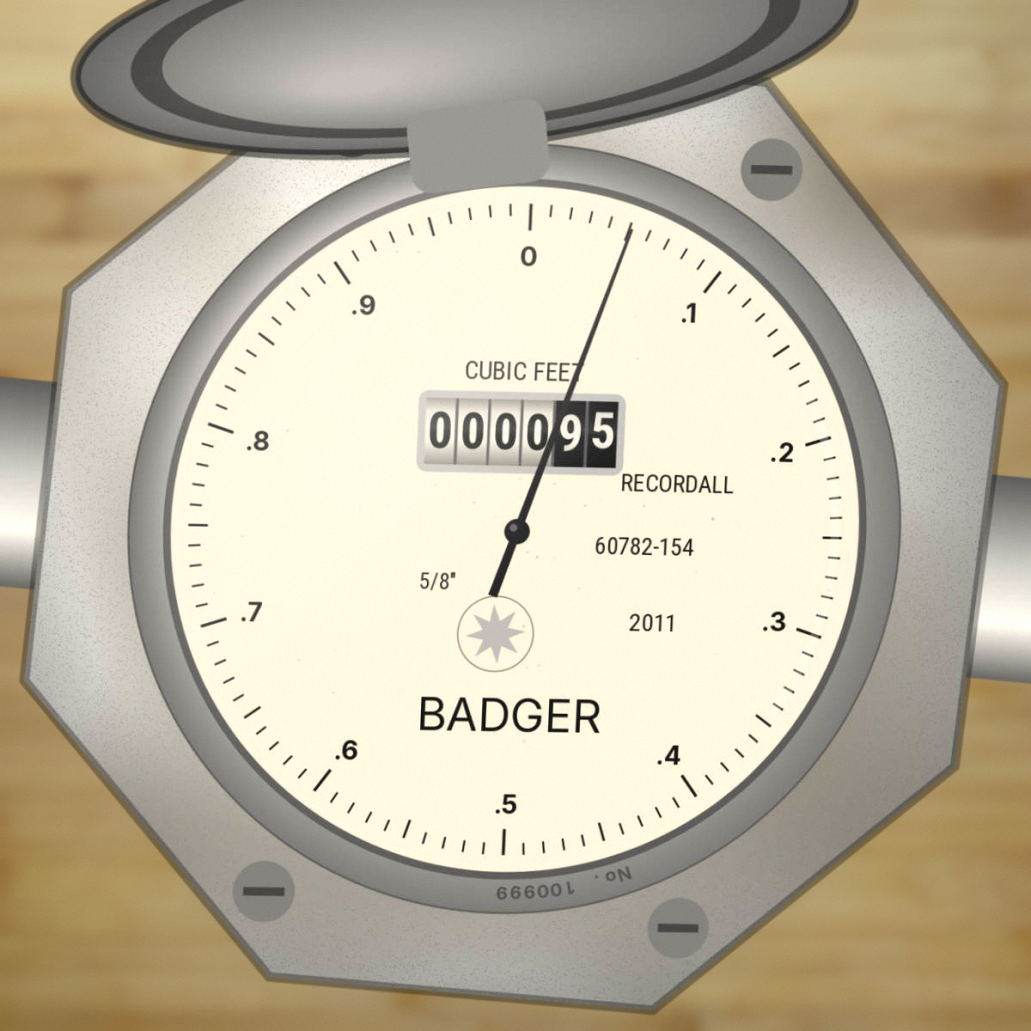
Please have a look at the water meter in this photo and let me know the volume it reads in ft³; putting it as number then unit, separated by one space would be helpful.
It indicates 95.05 ft³
